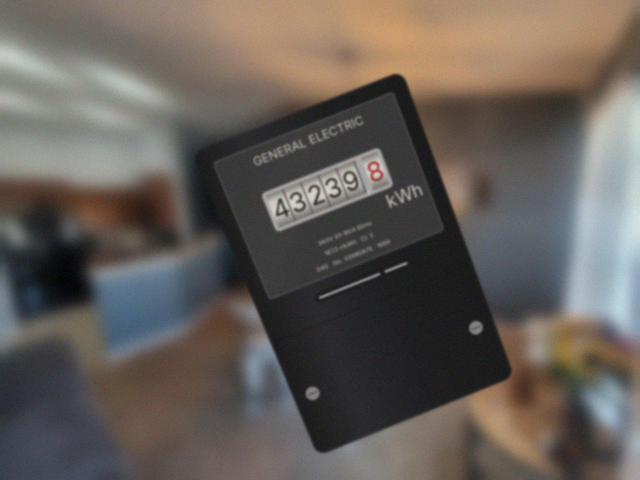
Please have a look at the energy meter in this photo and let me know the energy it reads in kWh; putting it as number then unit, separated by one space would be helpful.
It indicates 43239.8 kWh
